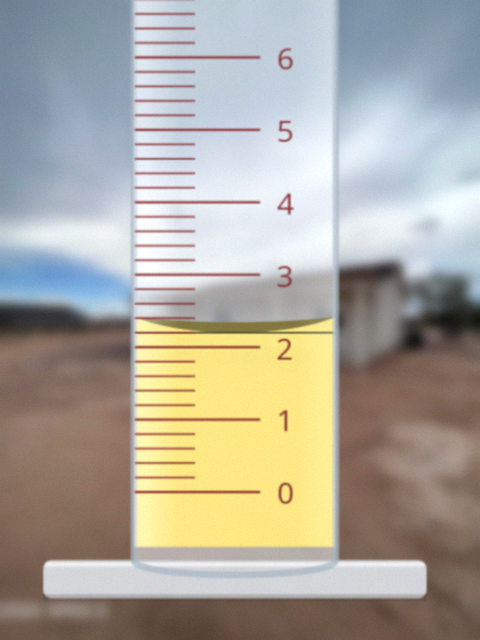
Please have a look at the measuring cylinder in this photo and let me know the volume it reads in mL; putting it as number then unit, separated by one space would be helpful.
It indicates 2.2 mL
